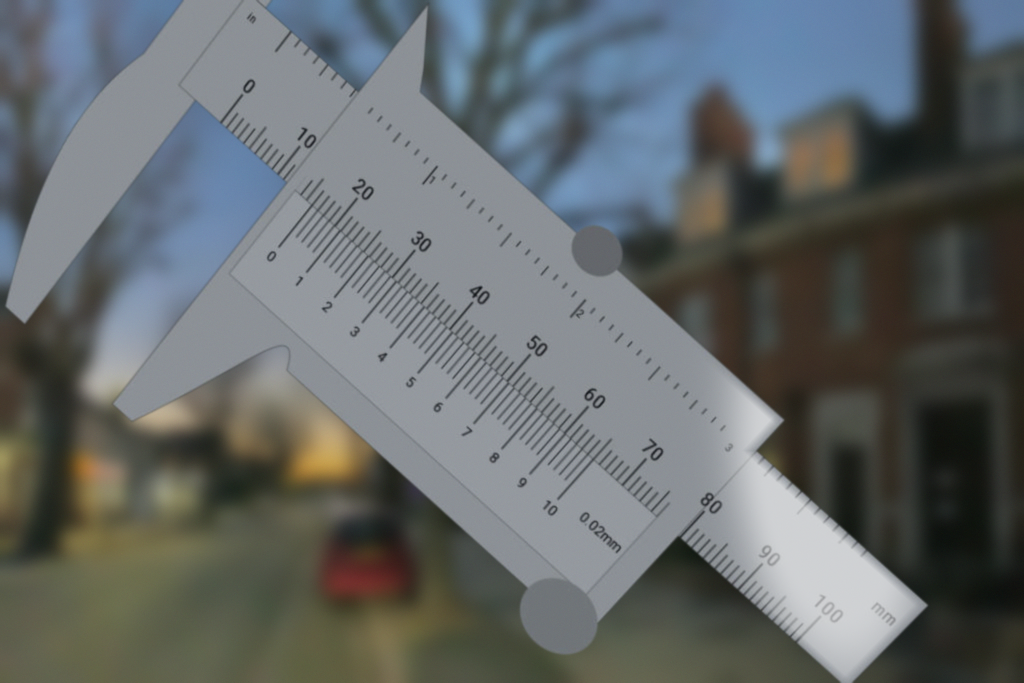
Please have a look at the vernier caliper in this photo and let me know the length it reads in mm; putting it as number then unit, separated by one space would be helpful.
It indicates 16.0 mm
